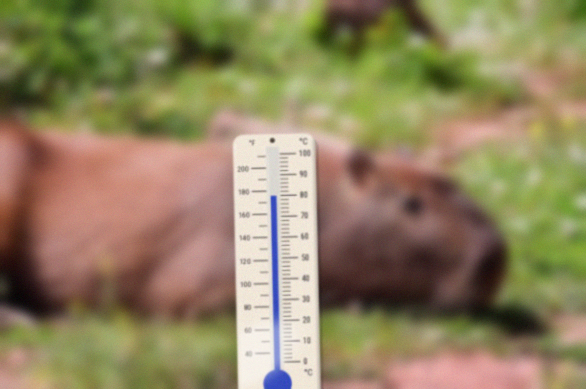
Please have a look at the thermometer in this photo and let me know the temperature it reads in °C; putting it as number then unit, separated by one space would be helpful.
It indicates 80 °C
